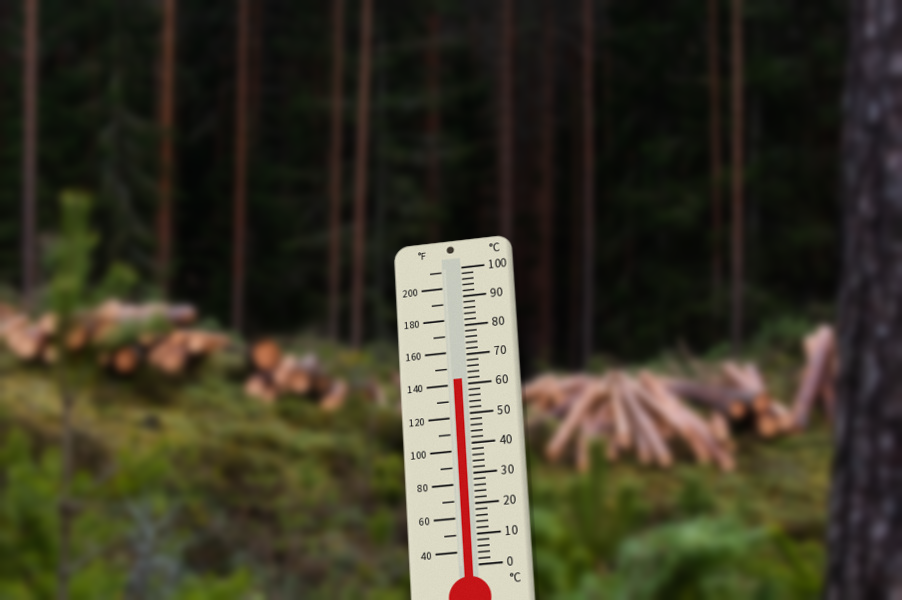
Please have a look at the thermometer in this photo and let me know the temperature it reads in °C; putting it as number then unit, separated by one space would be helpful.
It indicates 62 °C
